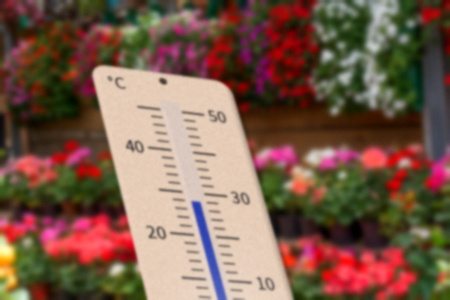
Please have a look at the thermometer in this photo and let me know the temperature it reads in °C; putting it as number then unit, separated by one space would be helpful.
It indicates 28 °C
